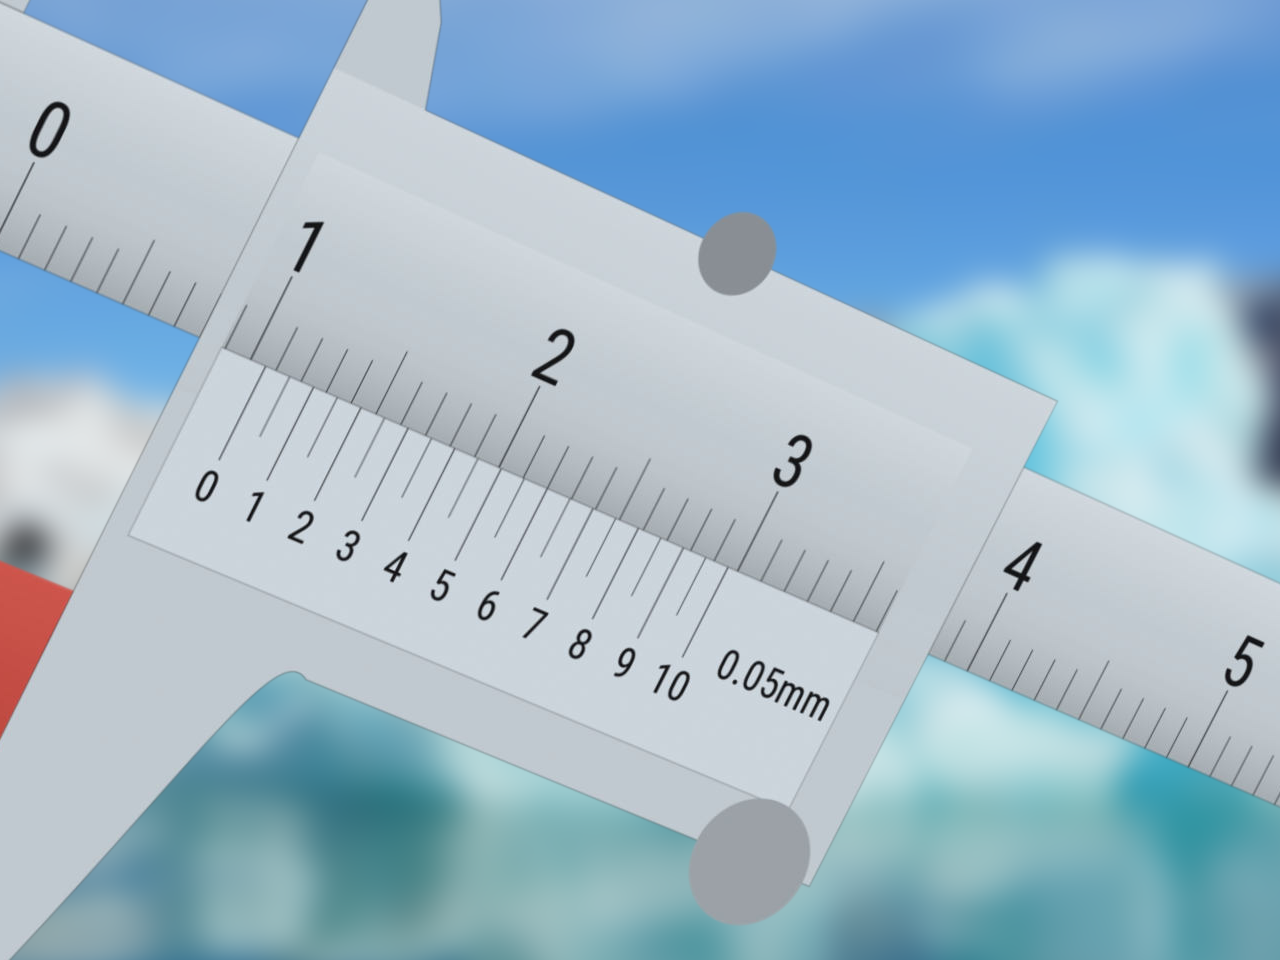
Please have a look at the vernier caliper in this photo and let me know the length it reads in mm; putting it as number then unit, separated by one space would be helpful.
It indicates 10.6 mm
